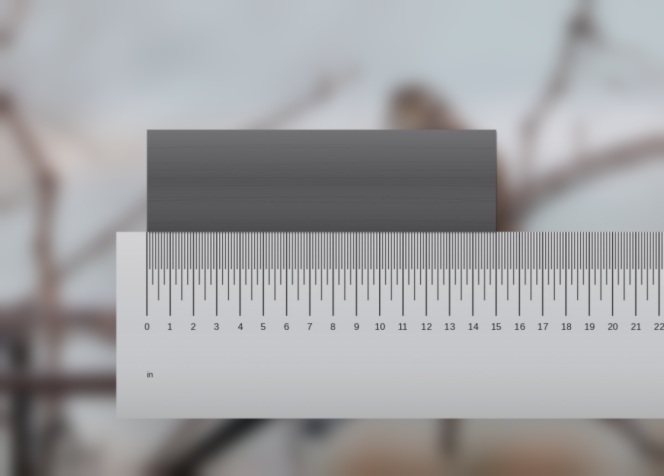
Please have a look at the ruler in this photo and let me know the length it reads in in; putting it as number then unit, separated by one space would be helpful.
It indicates 15 in
